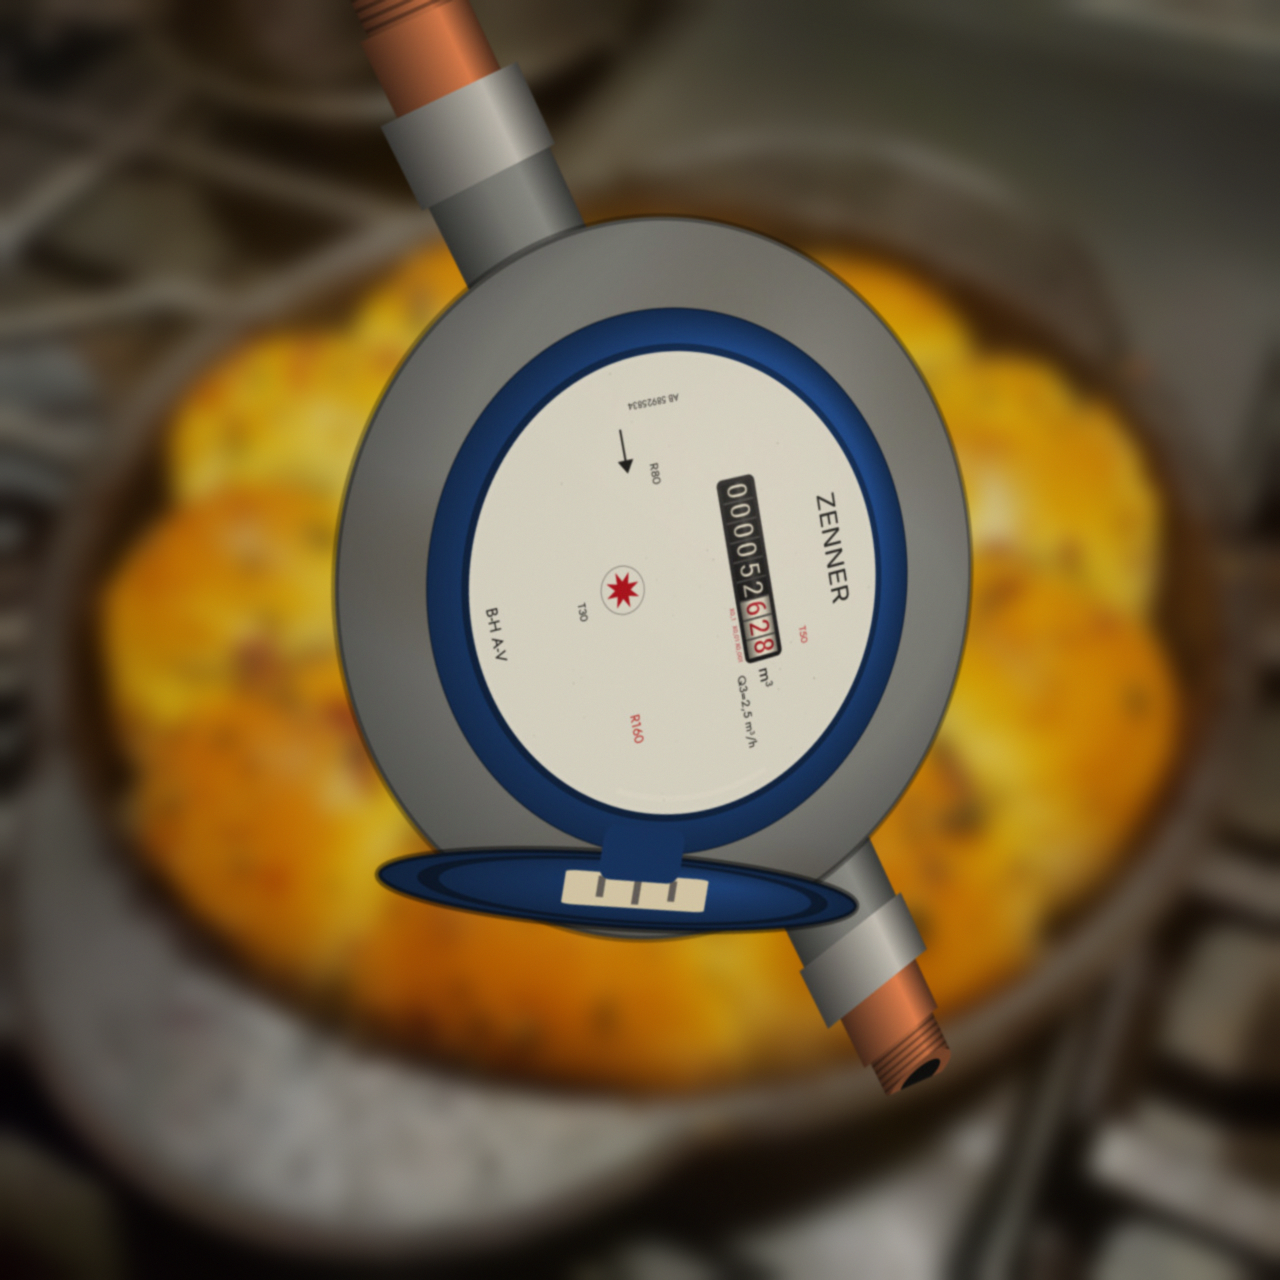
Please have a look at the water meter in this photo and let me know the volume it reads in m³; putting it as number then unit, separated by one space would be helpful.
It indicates 52.628 m³
